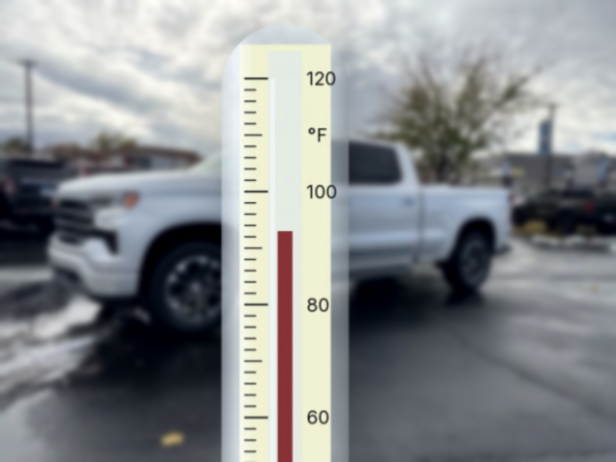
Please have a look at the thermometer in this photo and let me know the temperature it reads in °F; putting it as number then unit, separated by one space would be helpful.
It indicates 93 °F
